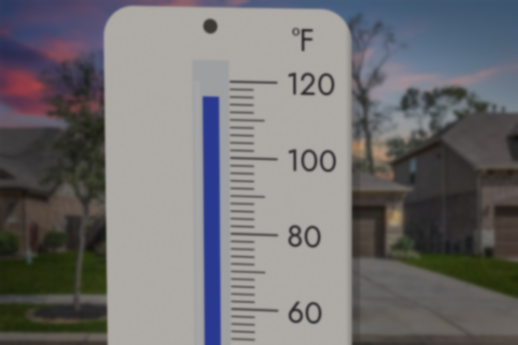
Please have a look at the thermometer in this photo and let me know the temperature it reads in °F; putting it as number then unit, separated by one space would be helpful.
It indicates 116 °F
